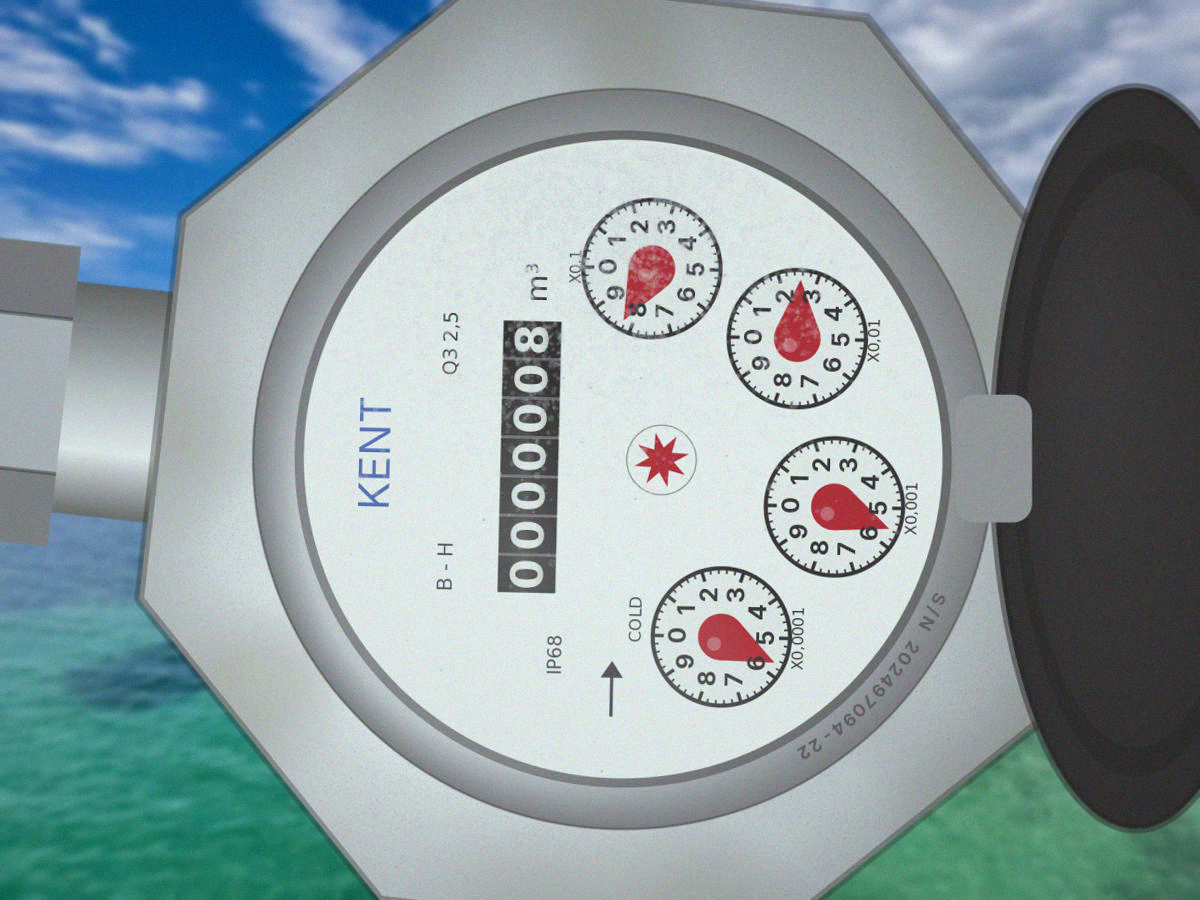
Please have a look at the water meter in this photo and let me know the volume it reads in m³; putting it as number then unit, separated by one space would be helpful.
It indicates 8.8255 m³
